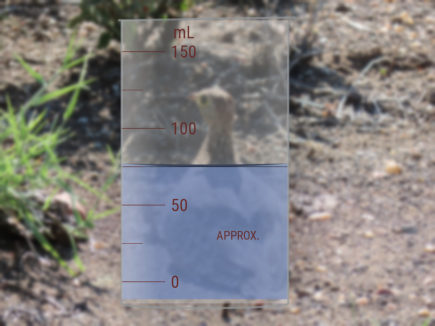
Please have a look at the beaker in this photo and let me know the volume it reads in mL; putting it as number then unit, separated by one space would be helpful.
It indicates 75 mL
